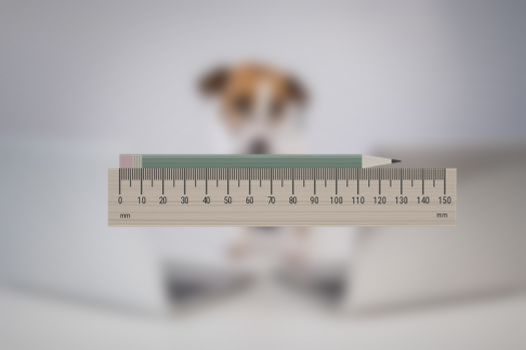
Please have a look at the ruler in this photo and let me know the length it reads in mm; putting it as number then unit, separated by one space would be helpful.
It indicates 130 mm
